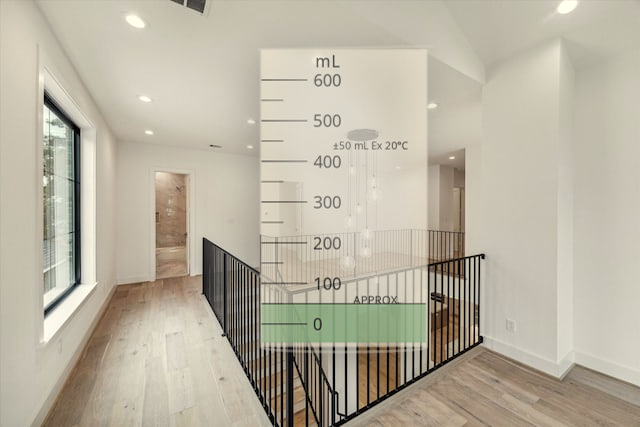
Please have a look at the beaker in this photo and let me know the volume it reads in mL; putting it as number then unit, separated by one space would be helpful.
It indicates 50 mL
